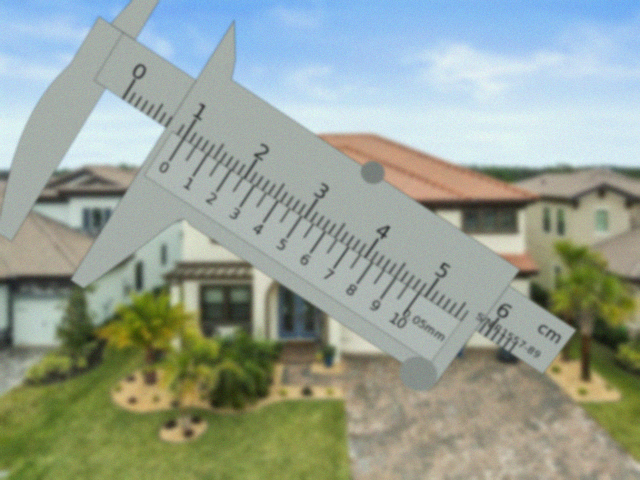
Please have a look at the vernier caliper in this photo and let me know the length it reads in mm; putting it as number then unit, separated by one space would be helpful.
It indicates 10.0 mm
